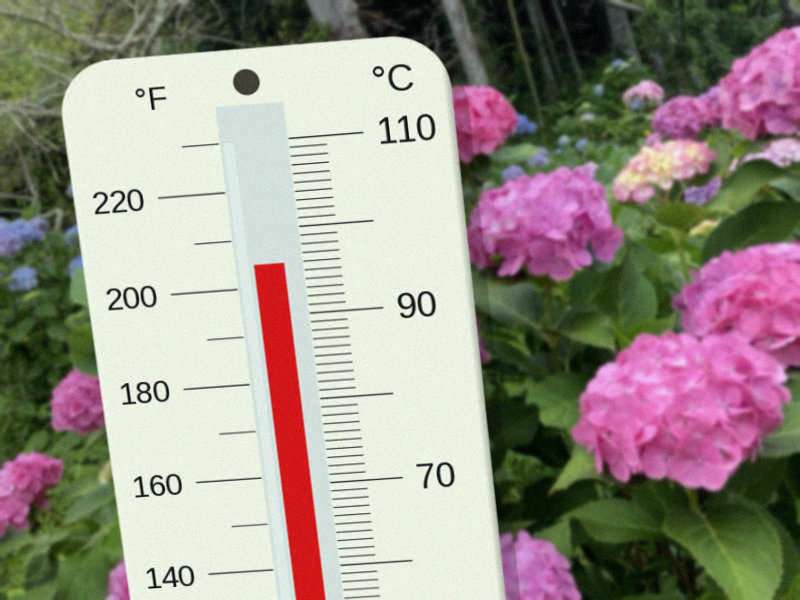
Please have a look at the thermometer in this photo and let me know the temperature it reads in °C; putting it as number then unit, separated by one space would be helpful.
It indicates 96 °C
